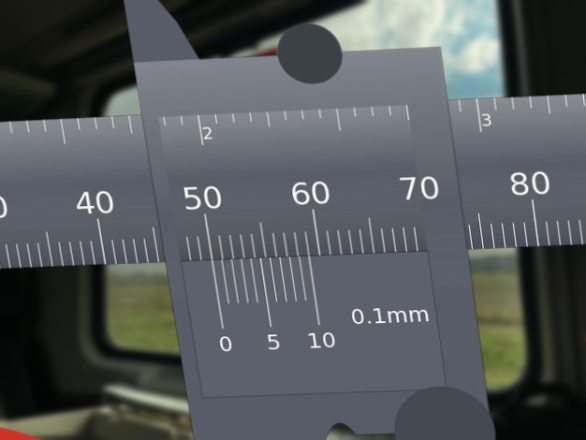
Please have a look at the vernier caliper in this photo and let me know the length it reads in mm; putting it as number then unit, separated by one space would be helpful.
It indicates 50.0 mm
